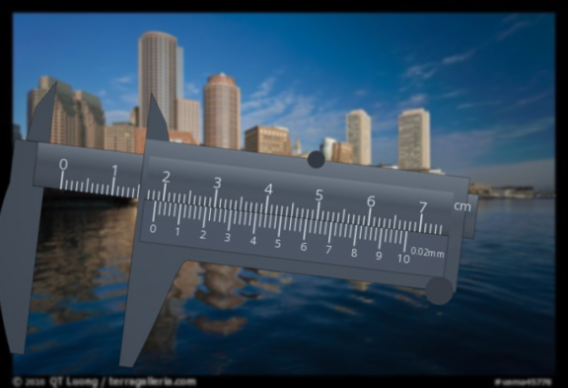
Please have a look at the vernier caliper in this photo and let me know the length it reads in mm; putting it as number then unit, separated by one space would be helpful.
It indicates 18.5 mm
